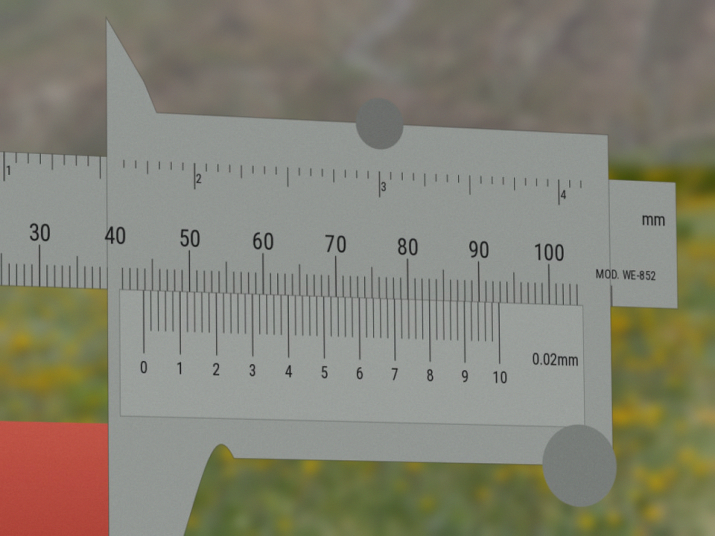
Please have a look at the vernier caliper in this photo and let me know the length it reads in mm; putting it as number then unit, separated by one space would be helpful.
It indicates 43.8 mm
